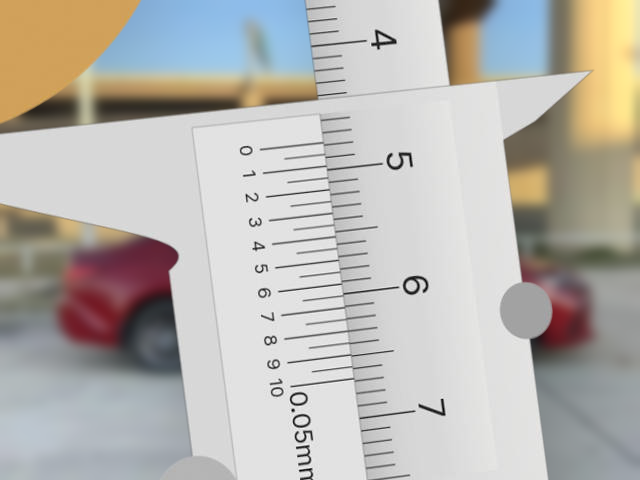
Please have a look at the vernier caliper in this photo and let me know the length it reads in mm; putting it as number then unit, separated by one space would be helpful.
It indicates 47.8 mm
